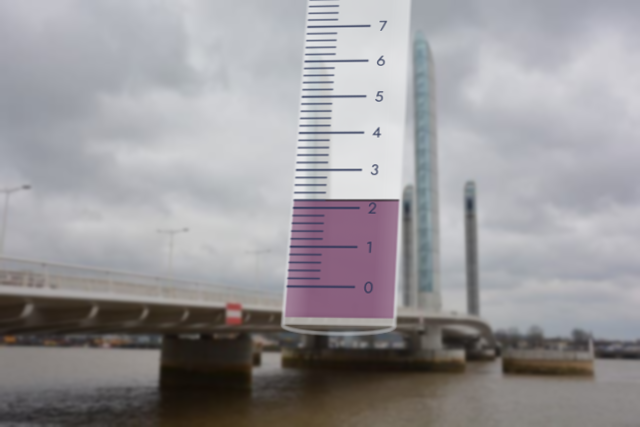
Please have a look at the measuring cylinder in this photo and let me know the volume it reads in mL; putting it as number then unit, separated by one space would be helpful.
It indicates 2.2 mL
